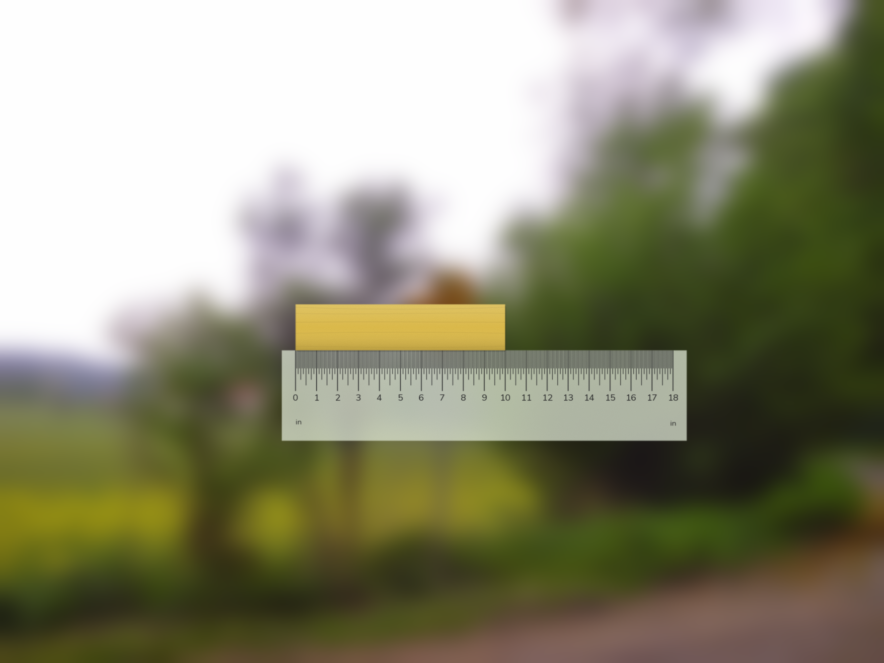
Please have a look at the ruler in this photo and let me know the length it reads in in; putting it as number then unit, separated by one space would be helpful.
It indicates 10 in
